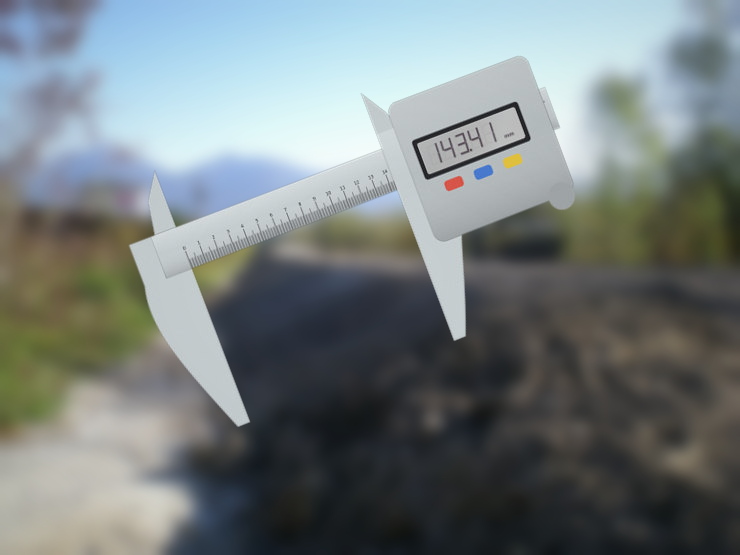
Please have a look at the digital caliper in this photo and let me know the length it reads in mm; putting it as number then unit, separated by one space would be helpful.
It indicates 143.41 mm
